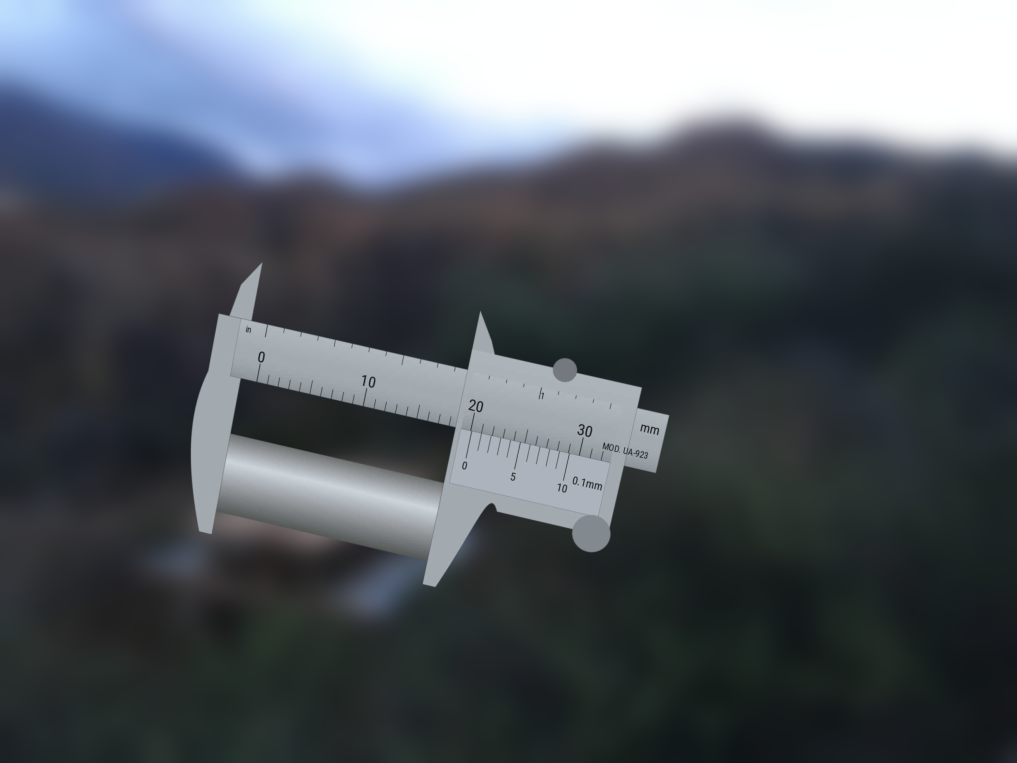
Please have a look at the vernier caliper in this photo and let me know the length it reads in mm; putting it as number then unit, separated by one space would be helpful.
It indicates 20.1 mm
